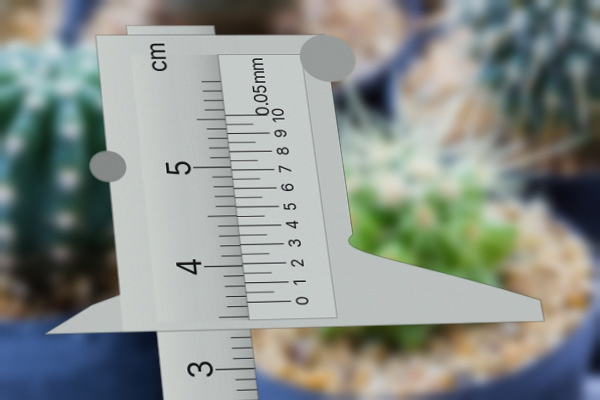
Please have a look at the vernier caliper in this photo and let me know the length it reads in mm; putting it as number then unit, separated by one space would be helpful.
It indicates 36.4 mm
